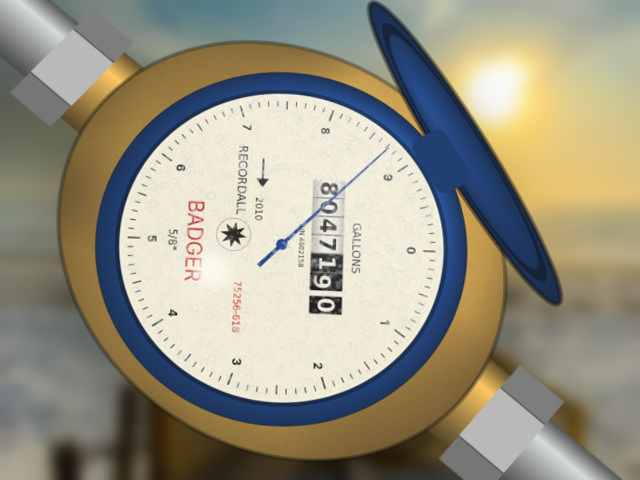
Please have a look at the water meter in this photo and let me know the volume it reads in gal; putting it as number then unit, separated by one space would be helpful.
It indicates 8047188.7 gal
